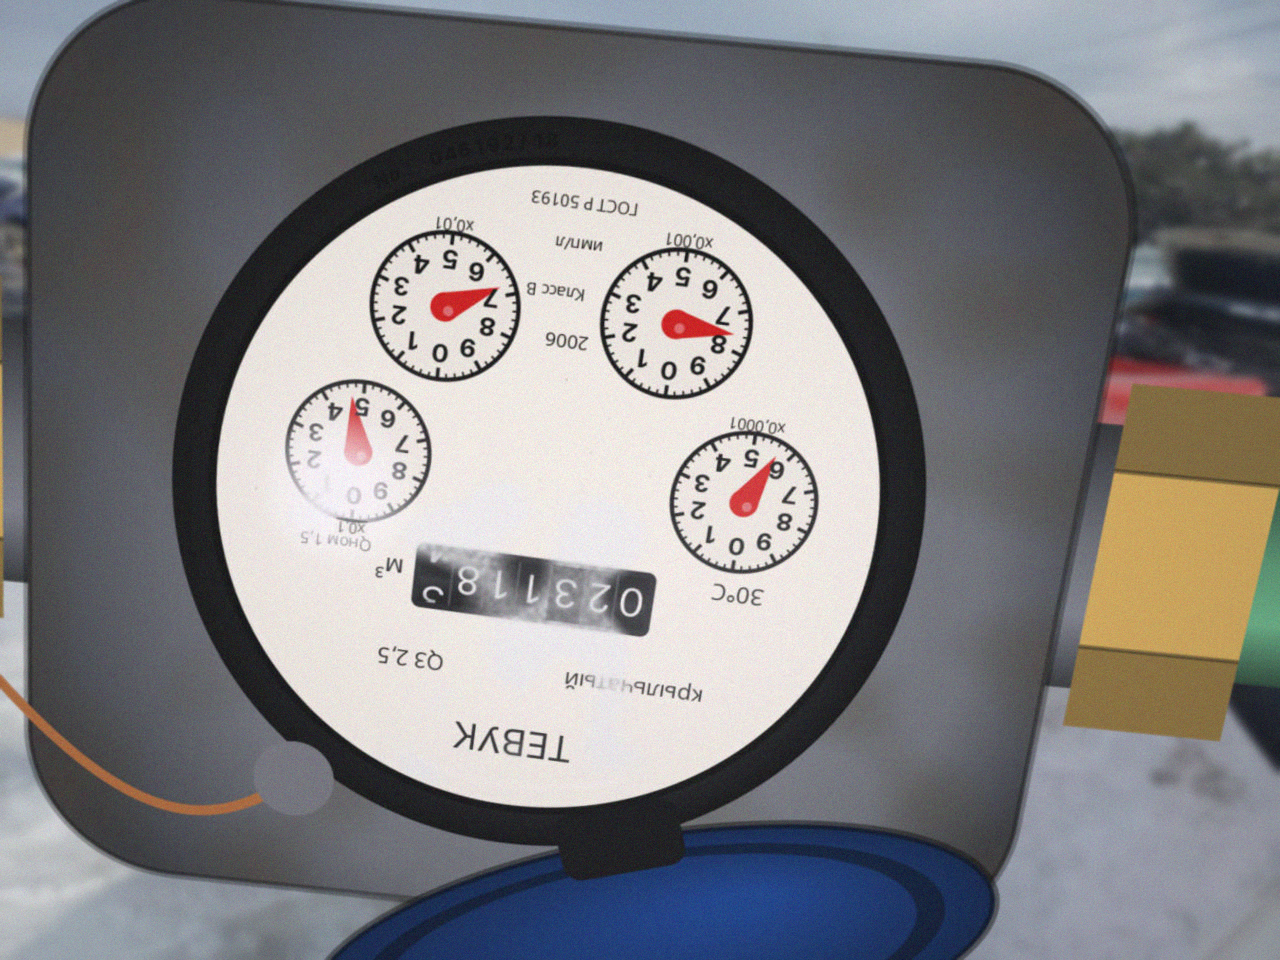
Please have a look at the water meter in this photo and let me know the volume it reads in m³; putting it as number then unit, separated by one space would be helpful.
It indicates 231183.4675 m³
